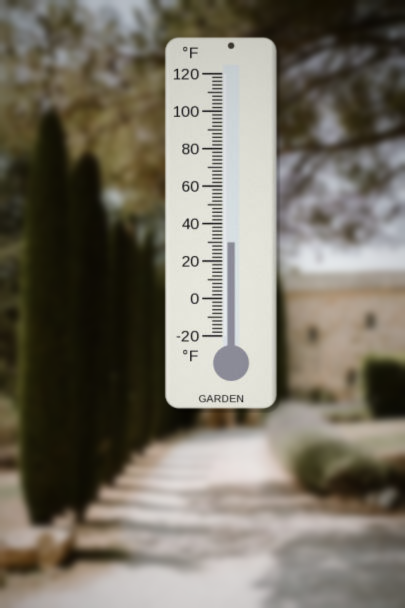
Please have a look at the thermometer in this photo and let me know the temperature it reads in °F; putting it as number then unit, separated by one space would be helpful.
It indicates 30 °F
